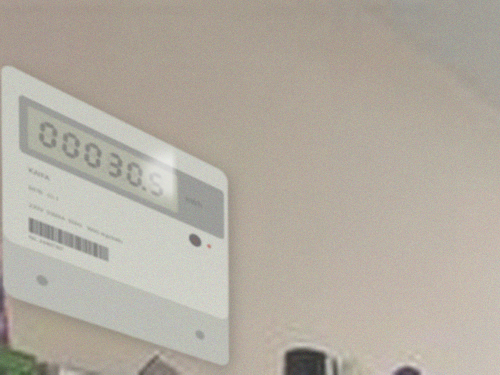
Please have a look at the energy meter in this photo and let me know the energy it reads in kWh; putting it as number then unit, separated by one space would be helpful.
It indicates 30.5 kWh
